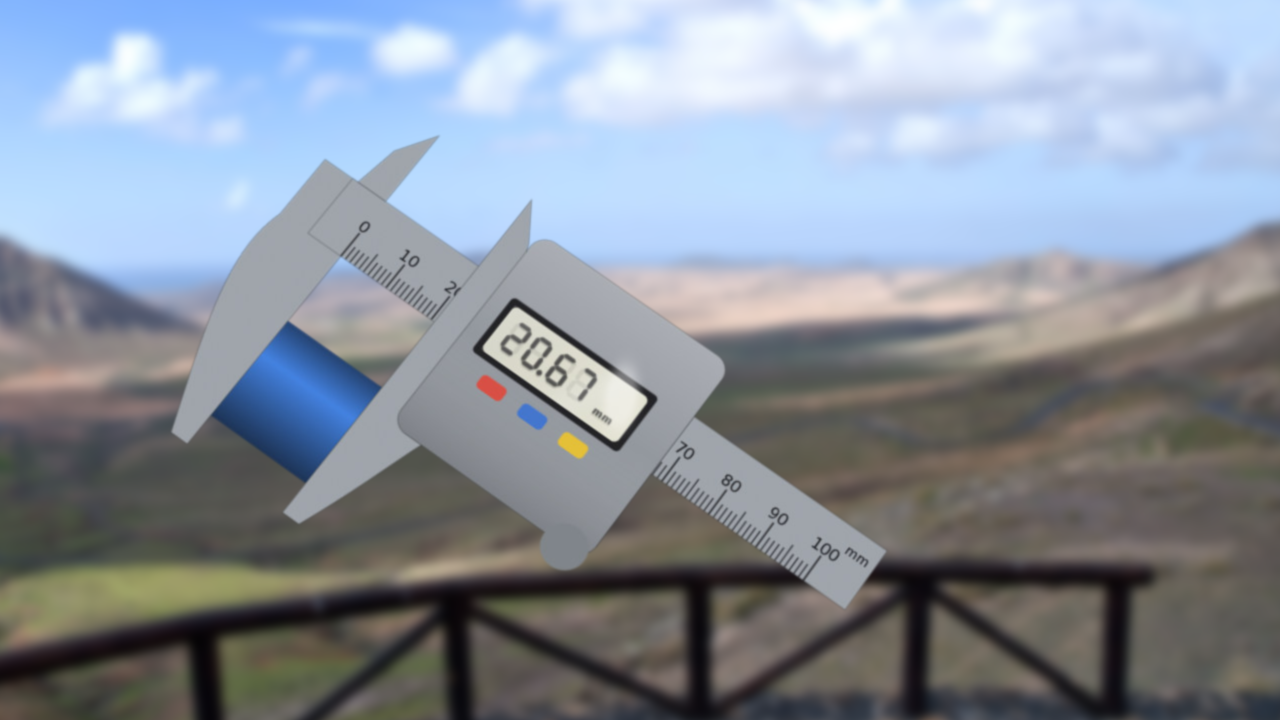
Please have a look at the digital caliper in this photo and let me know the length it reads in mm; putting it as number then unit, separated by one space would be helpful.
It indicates 20.67 mm
